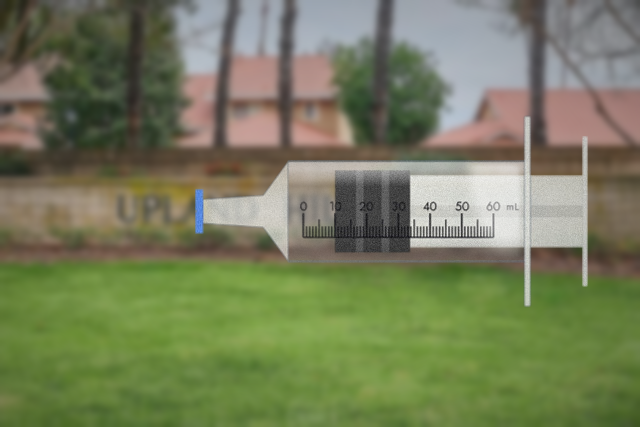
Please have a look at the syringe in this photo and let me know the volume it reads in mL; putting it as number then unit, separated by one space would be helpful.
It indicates 10 mL
